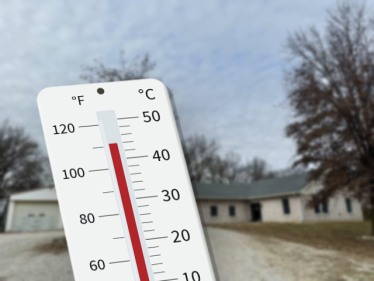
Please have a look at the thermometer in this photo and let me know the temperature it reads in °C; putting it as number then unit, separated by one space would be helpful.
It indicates 44 °C
